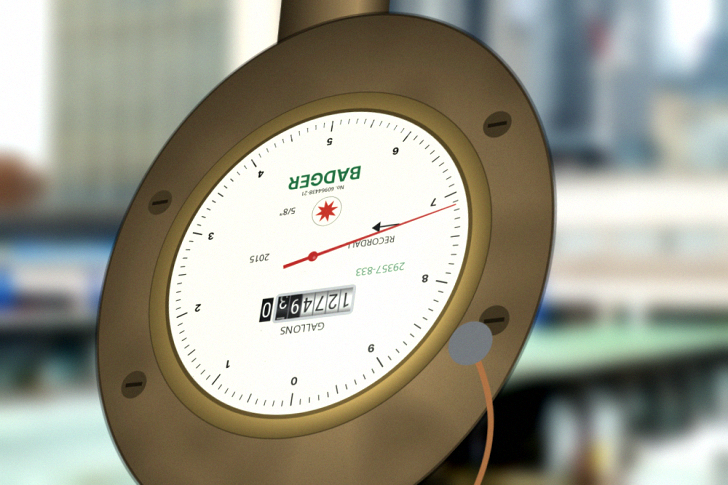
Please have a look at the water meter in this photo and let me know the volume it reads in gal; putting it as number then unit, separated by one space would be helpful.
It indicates 1274927.1 gal
